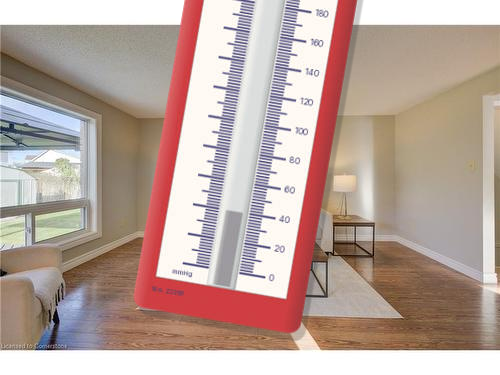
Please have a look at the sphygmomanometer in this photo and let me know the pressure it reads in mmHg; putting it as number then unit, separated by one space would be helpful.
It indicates 40 mmHg
